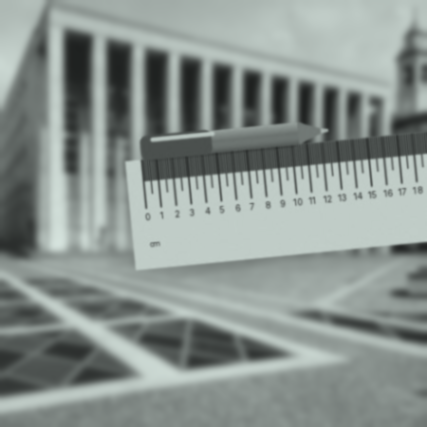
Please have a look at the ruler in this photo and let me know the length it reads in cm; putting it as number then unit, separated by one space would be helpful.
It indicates 12.5 cm
